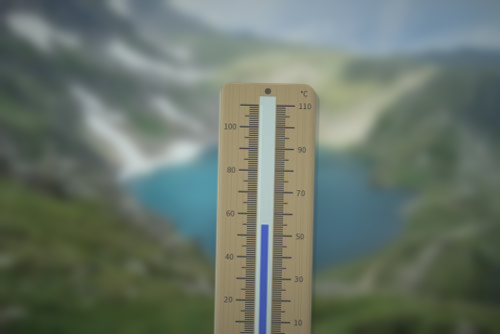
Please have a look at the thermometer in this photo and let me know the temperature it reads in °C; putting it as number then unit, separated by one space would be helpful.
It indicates 55 °C
